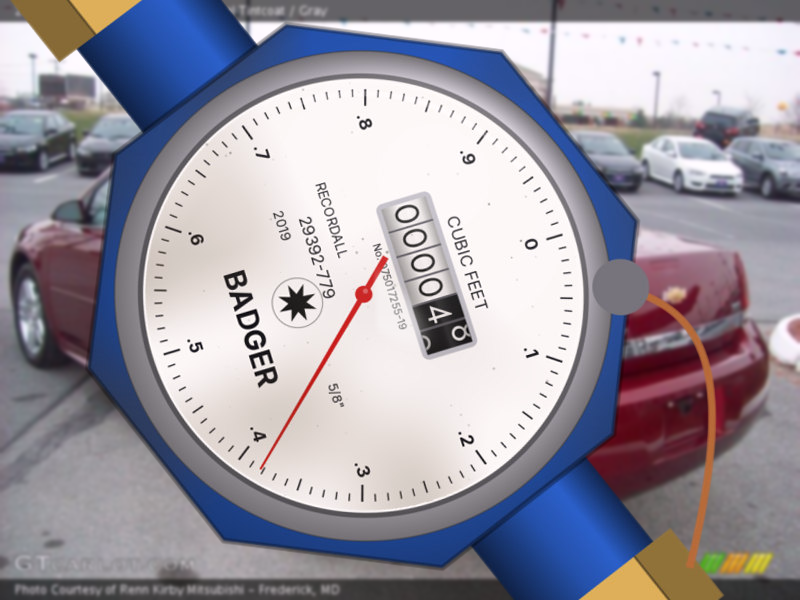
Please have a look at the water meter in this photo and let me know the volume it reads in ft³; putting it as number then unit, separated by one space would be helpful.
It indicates 48.38 ft³
